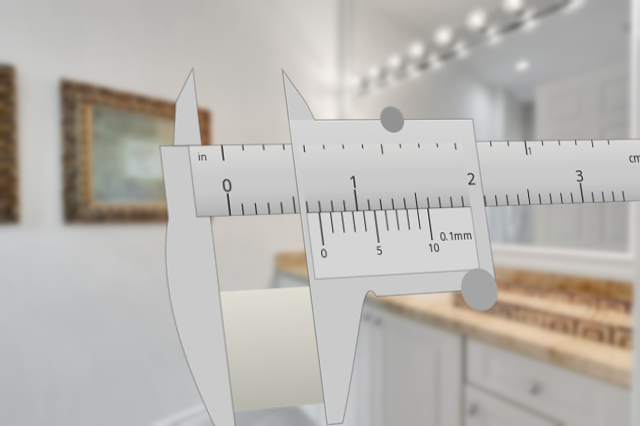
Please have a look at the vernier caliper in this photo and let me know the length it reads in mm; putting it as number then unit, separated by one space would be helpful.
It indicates 6.9 mm
